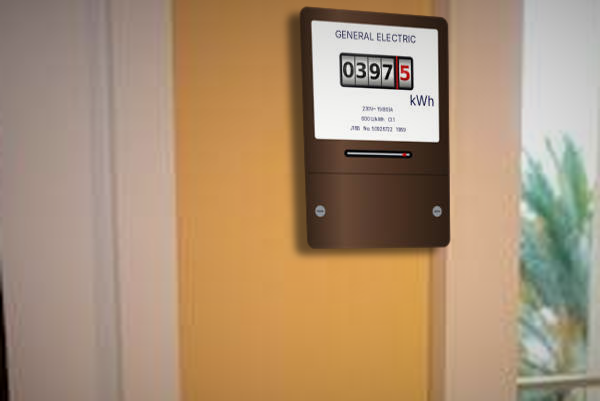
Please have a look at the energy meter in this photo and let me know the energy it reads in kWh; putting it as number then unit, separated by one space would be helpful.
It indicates 397.5 kWh
